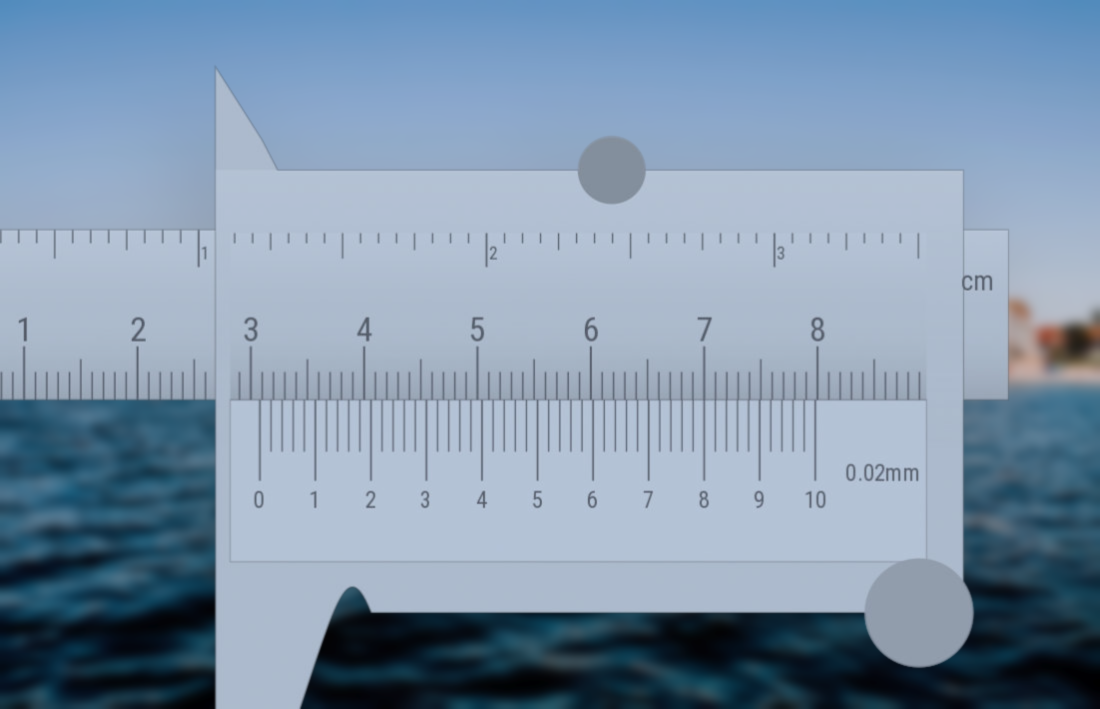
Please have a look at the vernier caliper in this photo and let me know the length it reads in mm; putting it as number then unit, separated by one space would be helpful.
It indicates 30.8 mm
